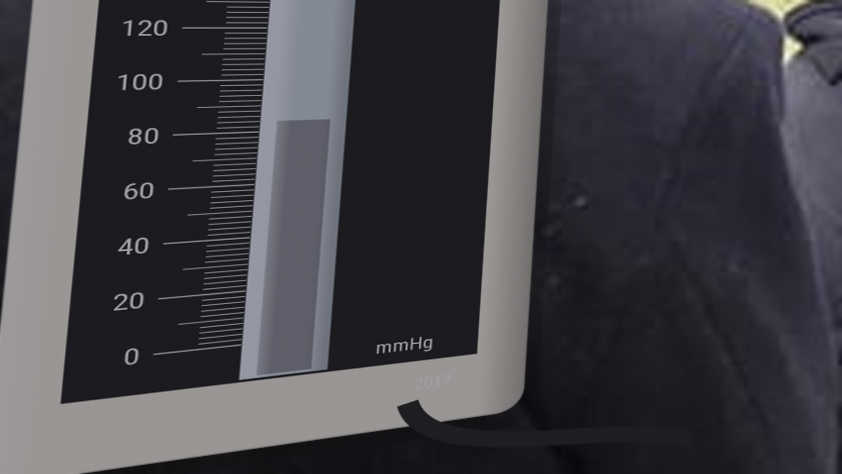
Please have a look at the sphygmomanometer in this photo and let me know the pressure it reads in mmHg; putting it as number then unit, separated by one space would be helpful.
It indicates 84 mmHg
